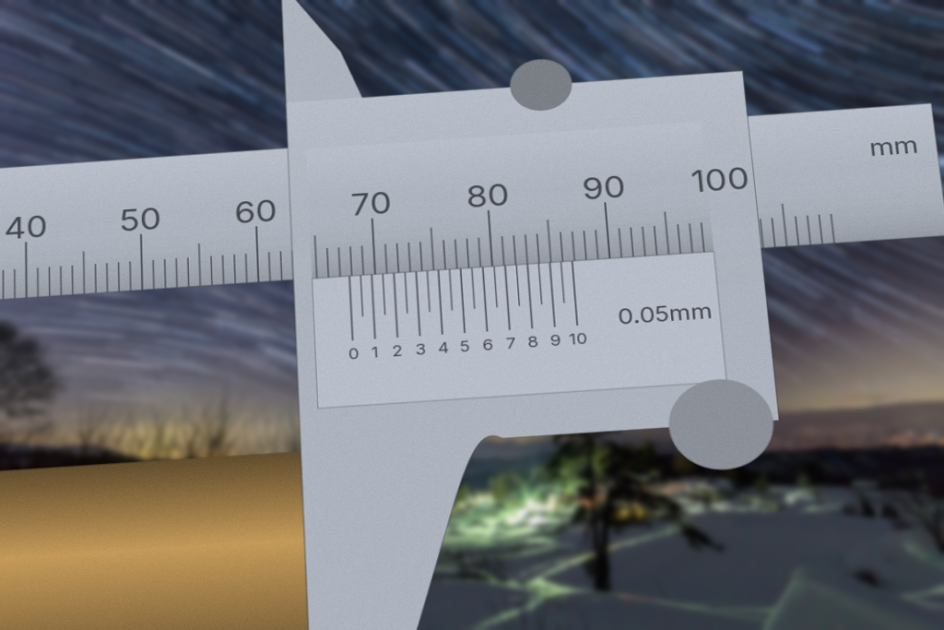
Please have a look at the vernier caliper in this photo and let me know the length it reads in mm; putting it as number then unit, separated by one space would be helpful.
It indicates 67.8 mm
